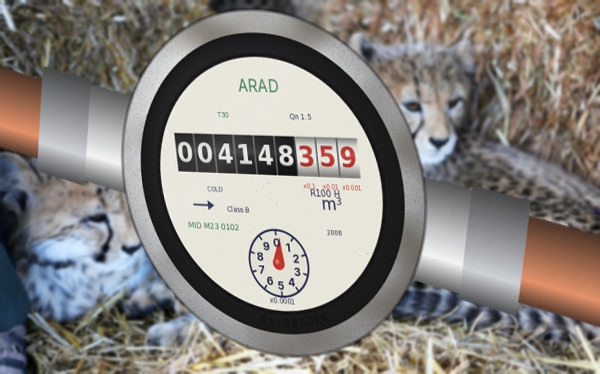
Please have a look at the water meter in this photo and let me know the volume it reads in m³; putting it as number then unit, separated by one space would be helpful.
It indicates 4148.3590 m³
